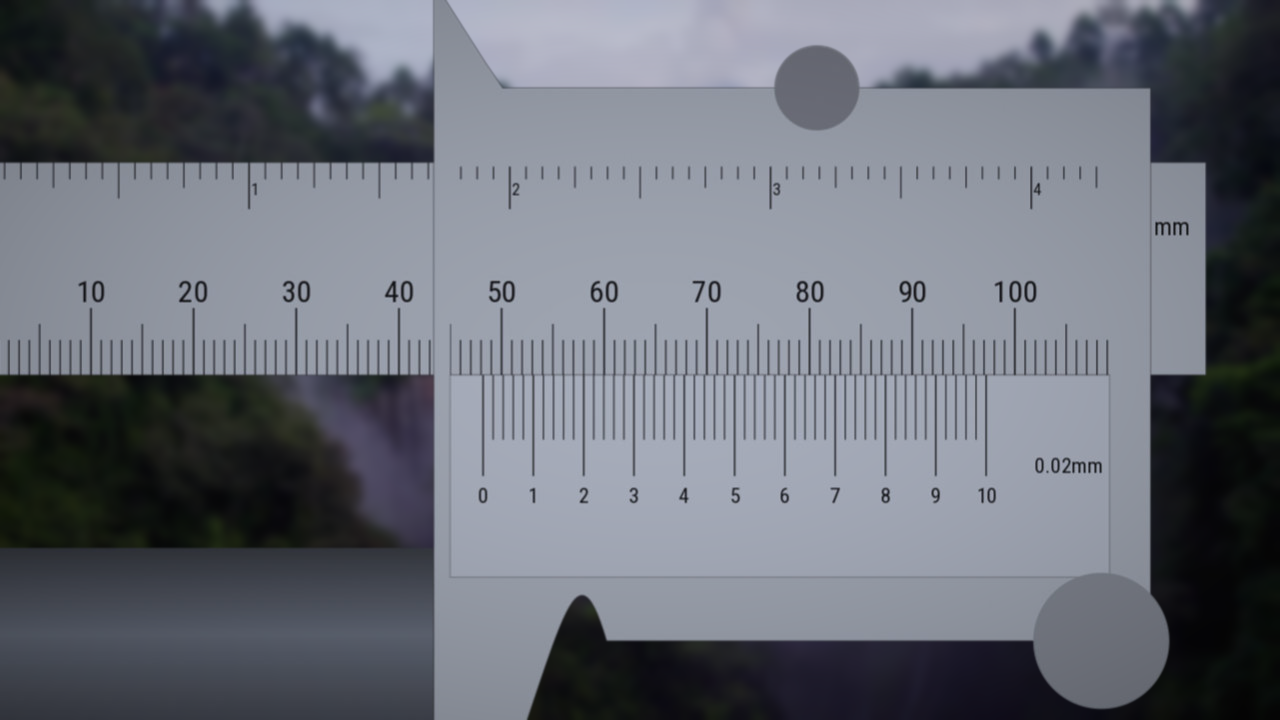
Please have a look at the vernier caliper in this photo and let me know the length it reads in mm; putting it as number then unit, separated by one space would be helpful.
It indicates 48.2 mm
